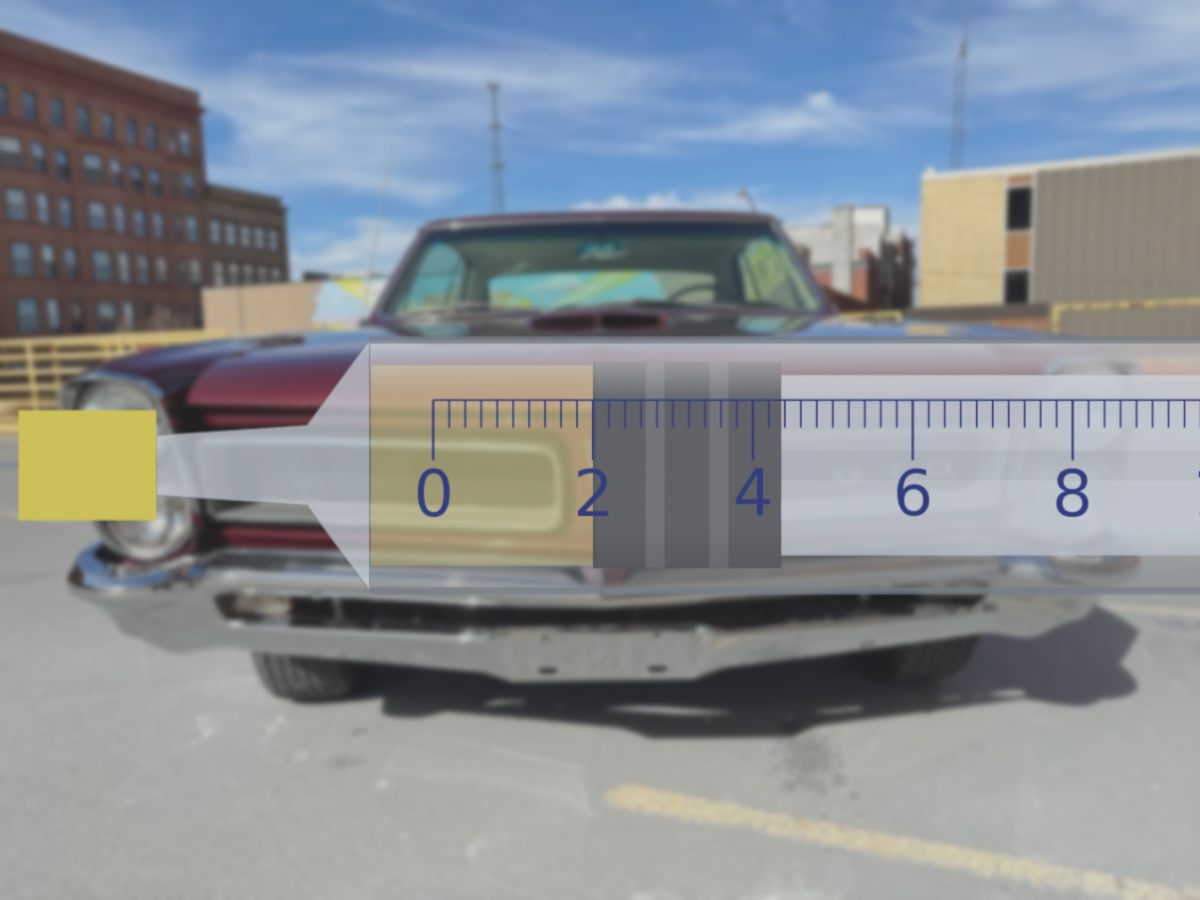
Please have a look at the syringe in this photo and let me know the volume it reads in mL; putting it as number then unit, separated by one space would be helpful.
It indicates 2 mL
